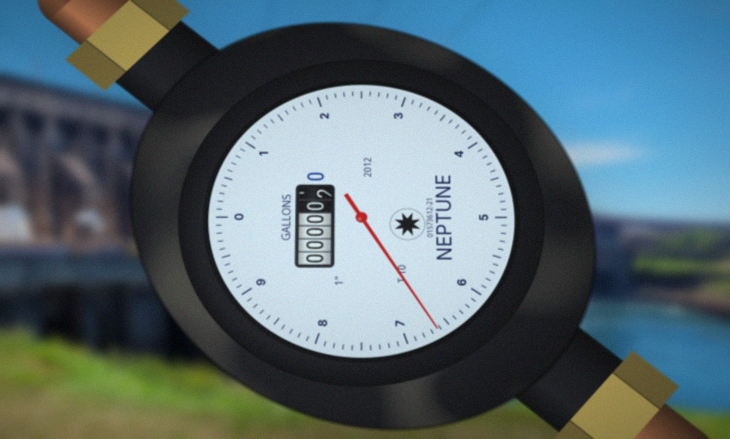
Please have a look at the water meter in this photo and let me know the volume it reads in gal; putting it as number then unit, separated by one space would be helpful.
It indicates 16.6 gal
